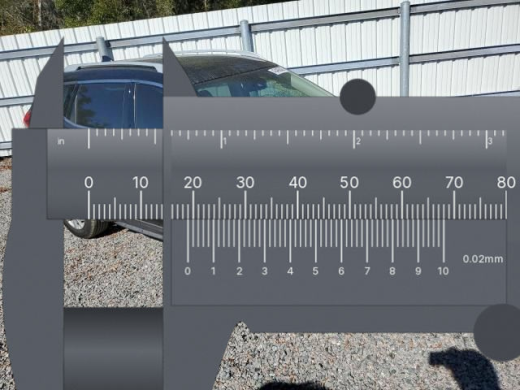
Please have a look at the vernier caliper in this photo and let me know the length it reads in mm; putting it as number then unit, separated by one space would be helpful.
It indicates 19.0 mm
